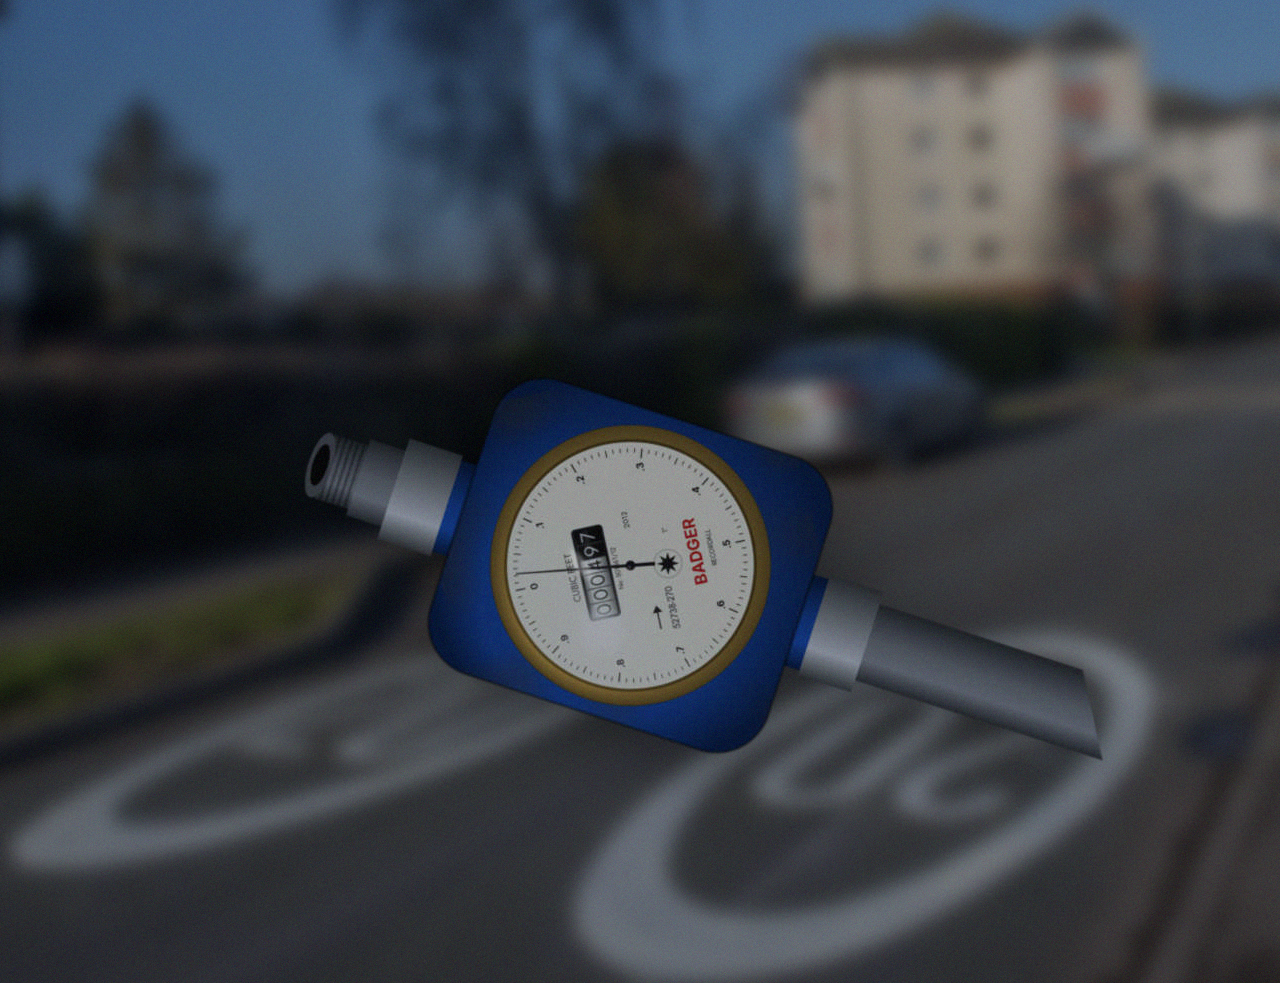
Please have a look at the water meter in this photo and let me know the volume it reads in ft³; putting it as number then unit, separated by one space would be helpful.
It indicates 497.02 ft³
